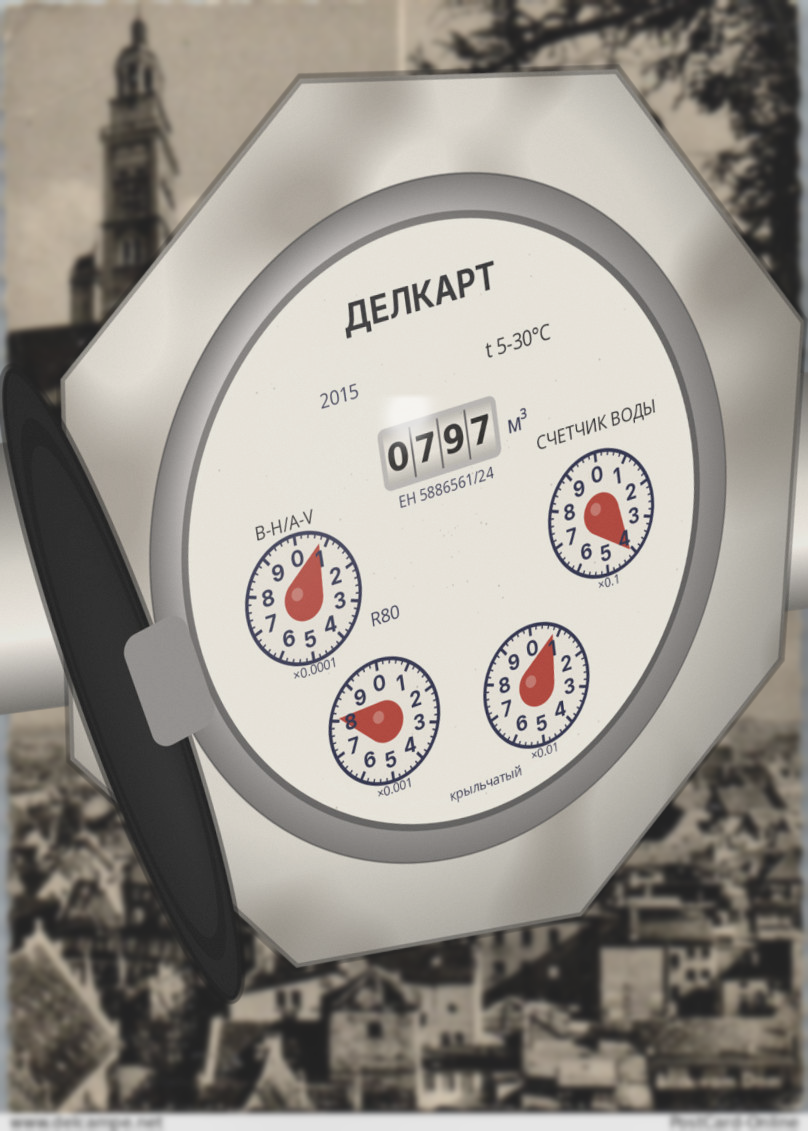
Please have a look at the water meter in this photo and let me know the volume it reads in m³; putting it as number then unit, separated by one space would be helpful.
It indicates 797.4080 m³
